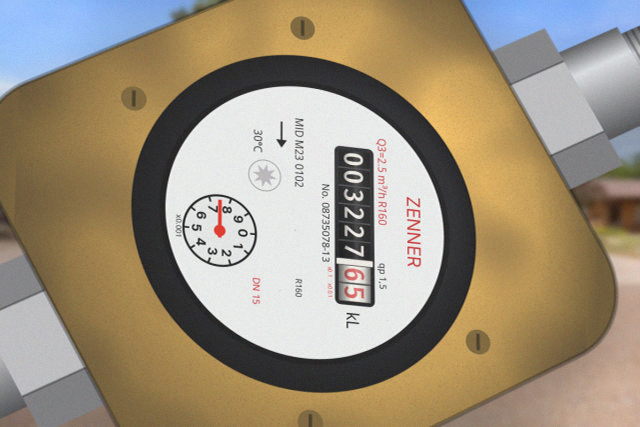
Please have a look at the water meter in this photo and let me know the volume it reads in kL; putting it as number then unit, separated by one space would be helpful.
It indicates 3227.657 kL
